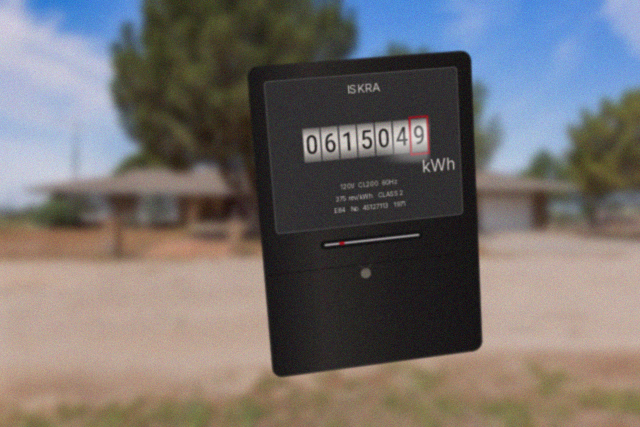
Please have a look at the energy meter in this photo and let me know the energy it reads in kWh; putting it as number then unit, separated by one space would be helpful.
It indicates 61504.9 kWh
